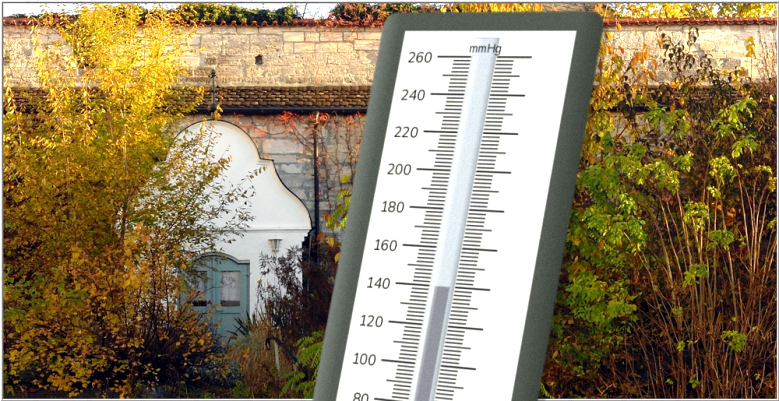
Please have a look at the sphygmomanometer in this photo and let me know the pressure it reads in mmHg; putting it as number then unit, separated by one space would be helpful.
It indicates 140 mmHg
